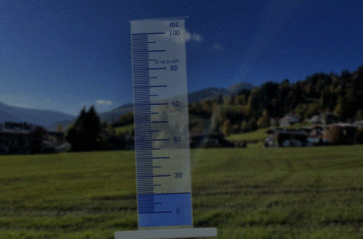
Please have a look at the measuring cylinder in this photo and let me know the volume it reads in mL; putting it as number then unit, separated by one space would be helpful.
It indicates 10 mL
